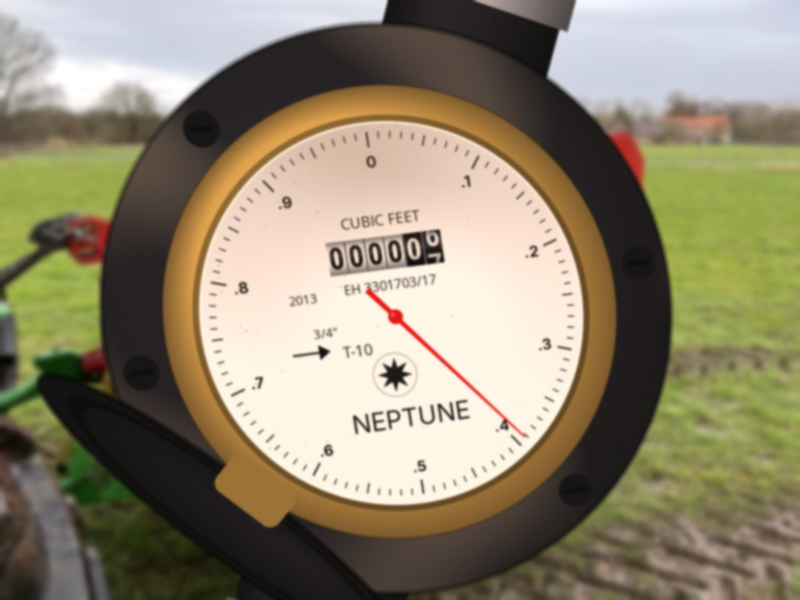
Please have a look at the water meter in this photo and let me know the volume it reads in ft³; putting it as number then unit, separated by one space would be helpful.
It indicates 6.39 ft³
